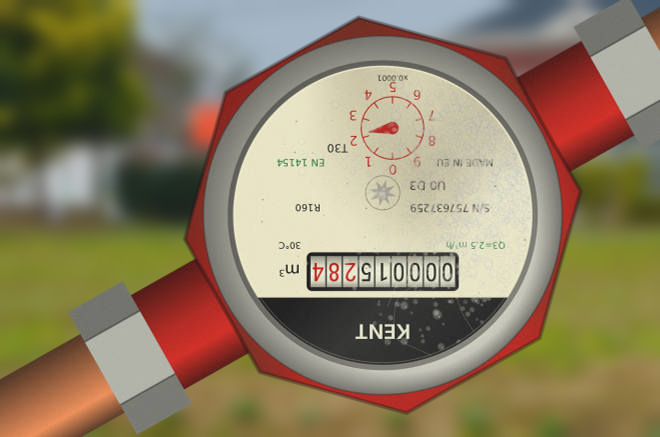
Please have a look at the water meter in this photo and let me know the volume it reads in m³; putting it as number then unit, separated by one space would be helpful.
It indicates 15.2842 m³
